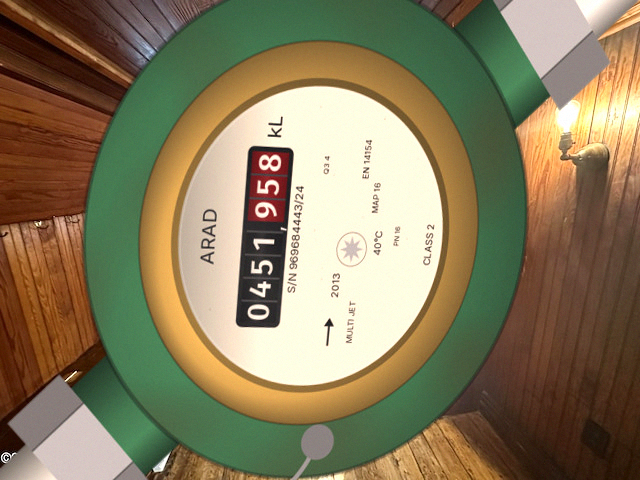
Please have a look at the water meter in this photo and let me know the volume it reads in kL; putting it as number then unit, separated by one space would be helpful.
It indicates 451.958 kL
